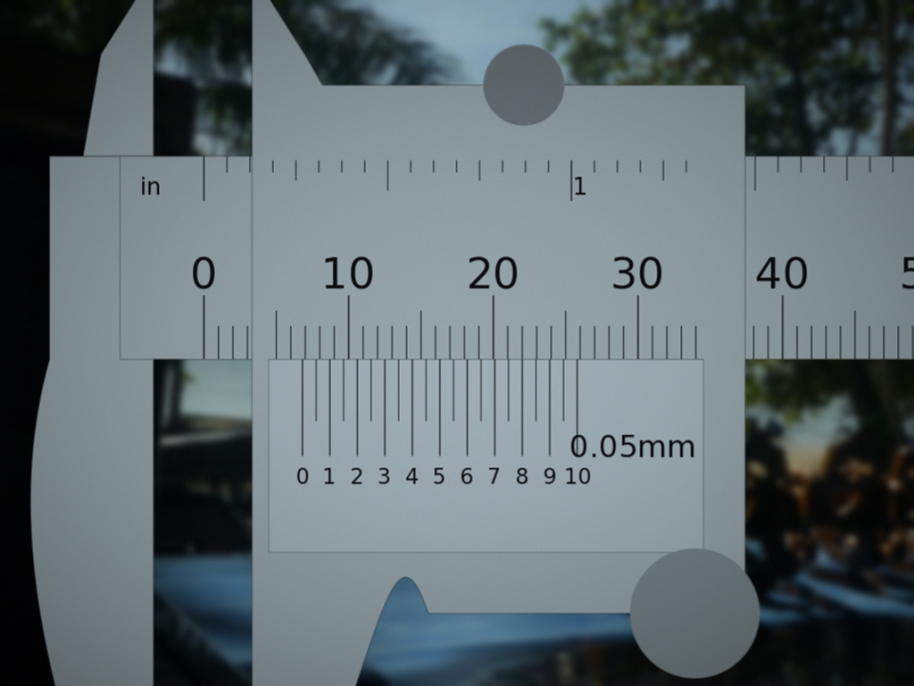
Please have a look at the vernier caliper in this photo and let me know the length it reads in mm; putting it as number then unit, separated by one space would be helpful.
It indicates 6.8 mm
